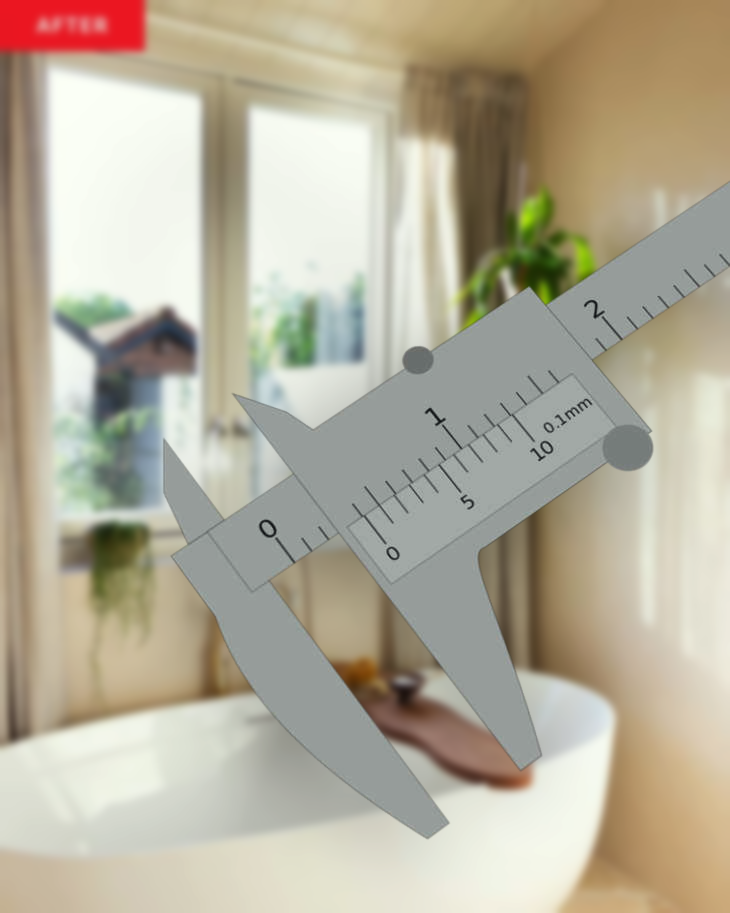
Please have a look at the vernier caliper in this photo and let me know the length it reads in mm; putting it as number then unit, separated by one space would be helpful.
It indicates 4.1 mm
